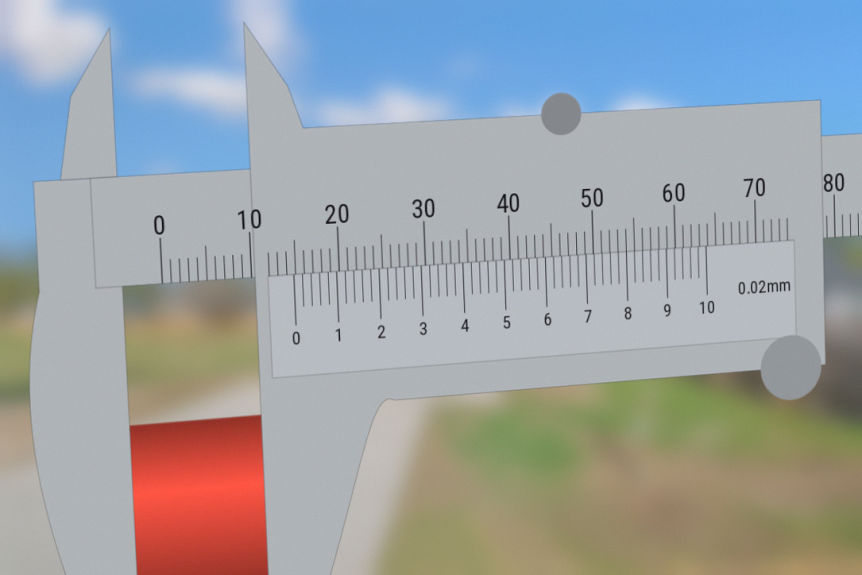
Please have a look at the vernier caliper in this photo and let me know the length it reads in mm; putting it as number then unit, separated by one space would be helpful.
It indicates 14.8 mm
